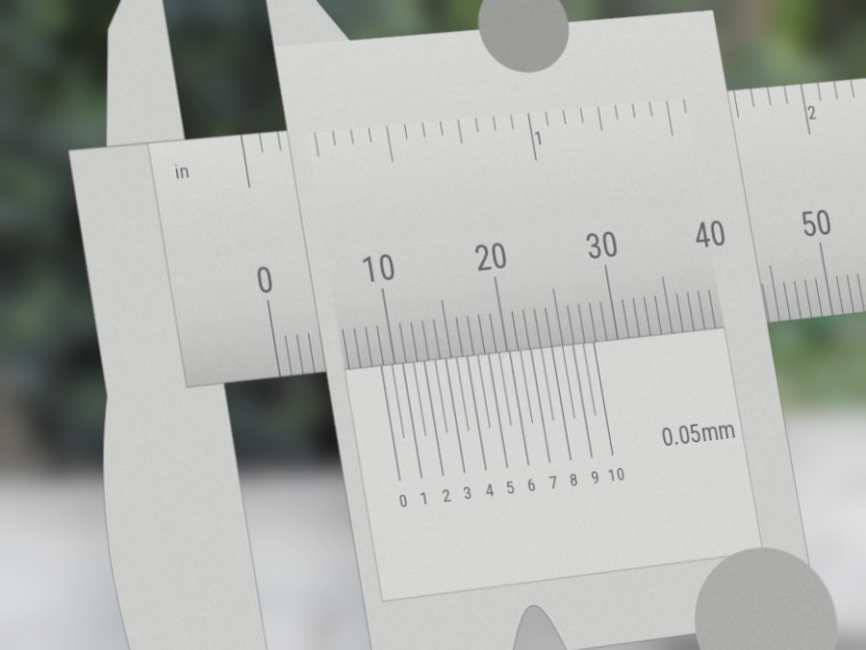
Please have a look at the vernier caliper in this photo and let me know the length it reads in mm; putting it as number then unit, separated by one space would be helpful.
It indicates 8.8 mm
